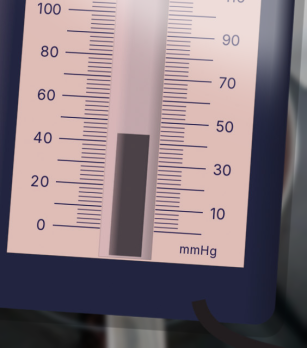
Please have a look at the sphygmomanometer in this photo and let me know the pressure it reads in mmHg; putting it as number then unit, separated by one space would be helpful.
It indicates 44 mmHg
